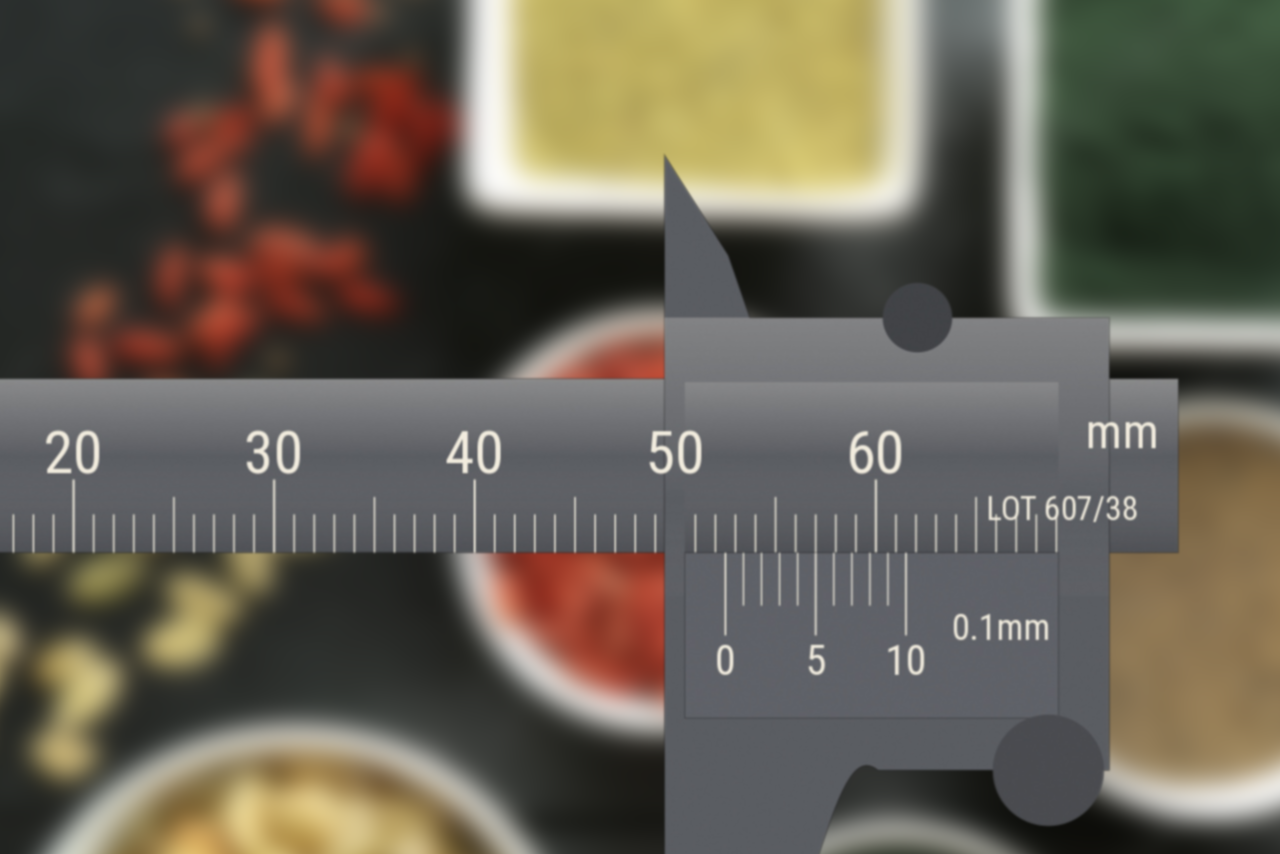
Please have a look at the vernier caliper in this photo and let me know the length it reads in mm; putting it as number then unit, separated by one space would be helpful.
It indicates 52.5 mm
